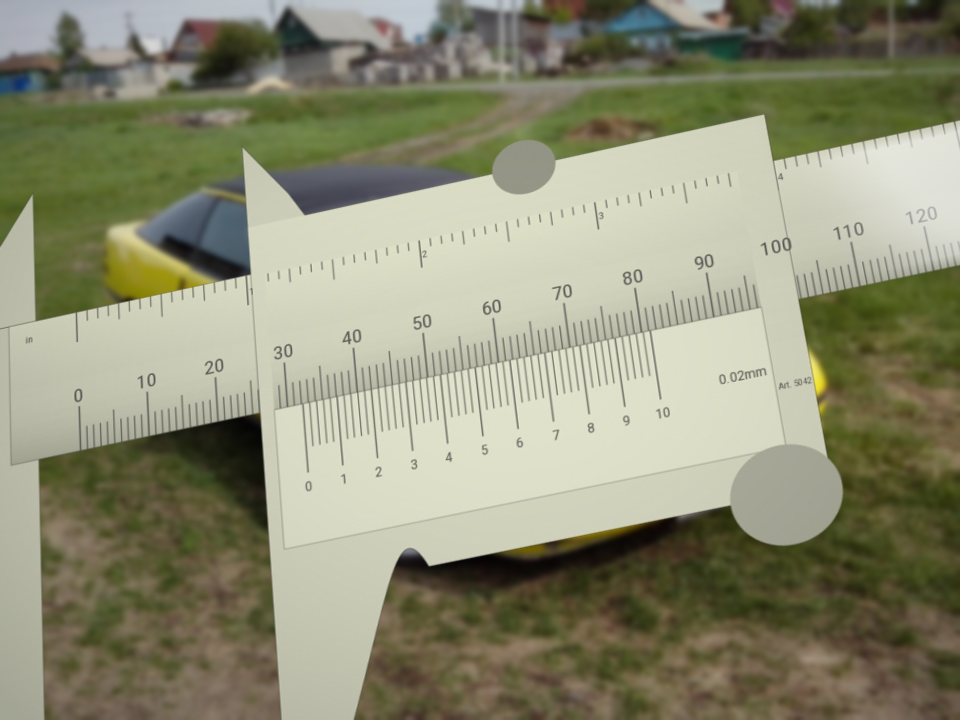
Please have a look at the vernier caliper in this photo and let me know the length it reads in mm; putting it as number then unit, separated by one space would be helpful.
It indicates 32.2 mm
